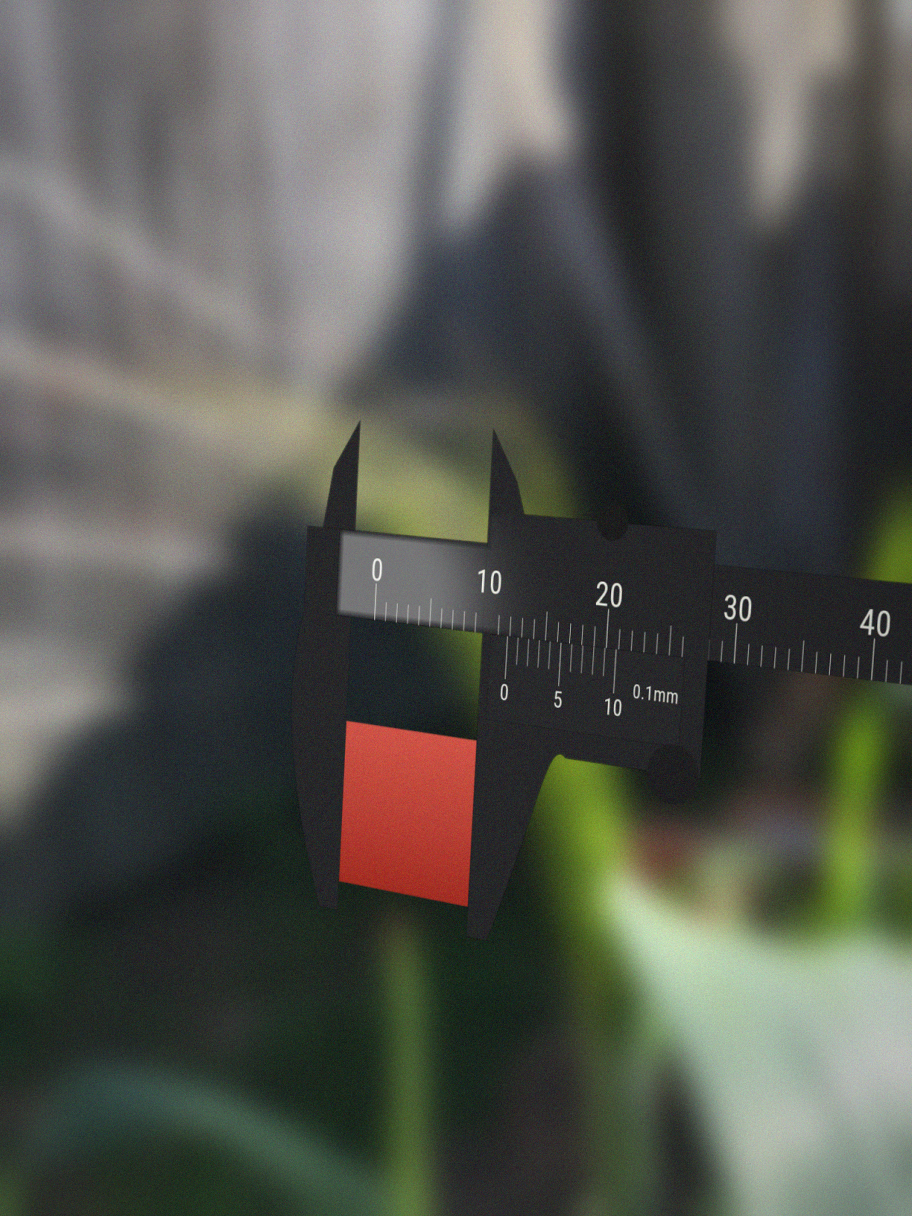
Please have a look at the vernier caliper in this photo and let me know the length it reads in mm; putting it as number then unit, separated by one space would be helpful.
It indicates 11.8 mm
